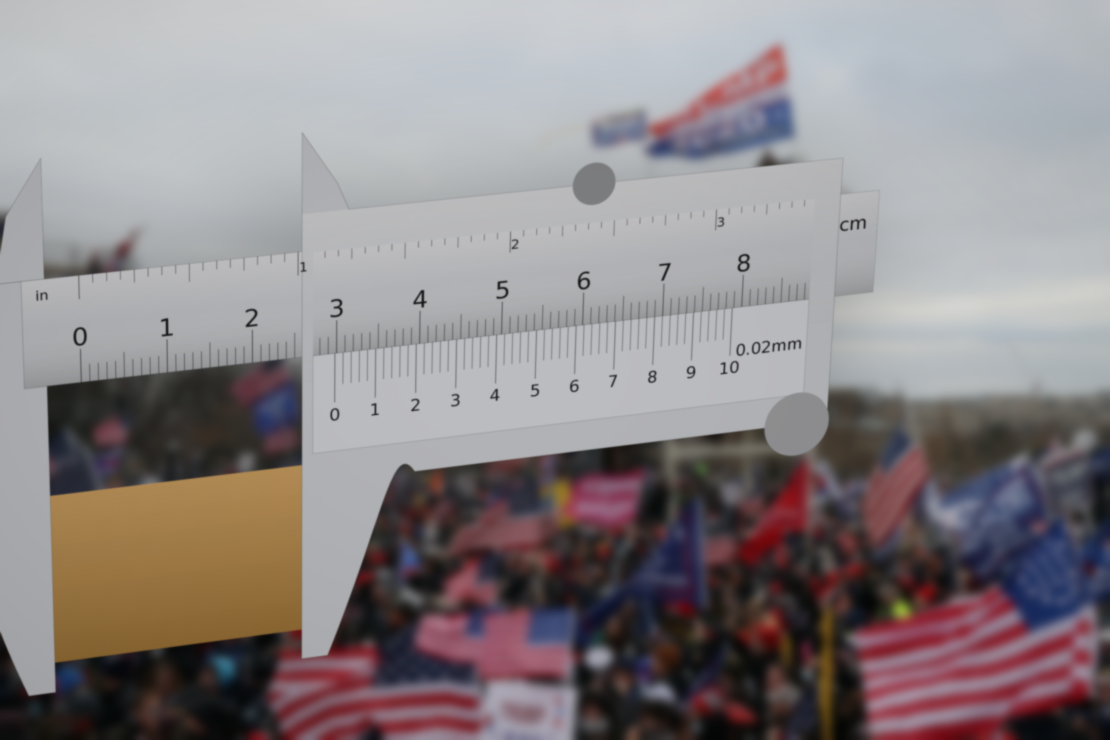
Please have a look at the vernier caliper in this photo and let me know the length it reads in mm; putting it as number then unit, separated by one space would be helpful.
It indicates 29.8 mm
